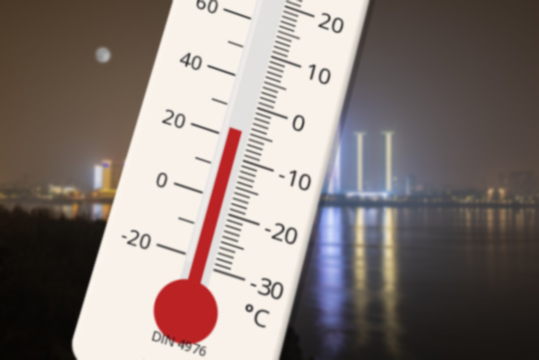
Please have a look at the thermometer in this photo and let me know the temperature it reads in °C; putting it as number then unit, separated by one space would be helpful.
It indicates -5 °C
